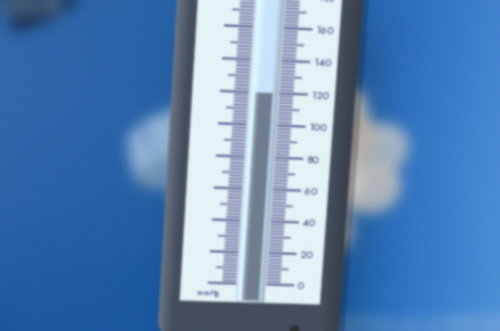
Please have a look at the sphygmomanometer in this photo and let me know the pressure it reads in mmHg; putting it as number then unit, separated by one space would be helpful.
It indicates 120 mmHg
